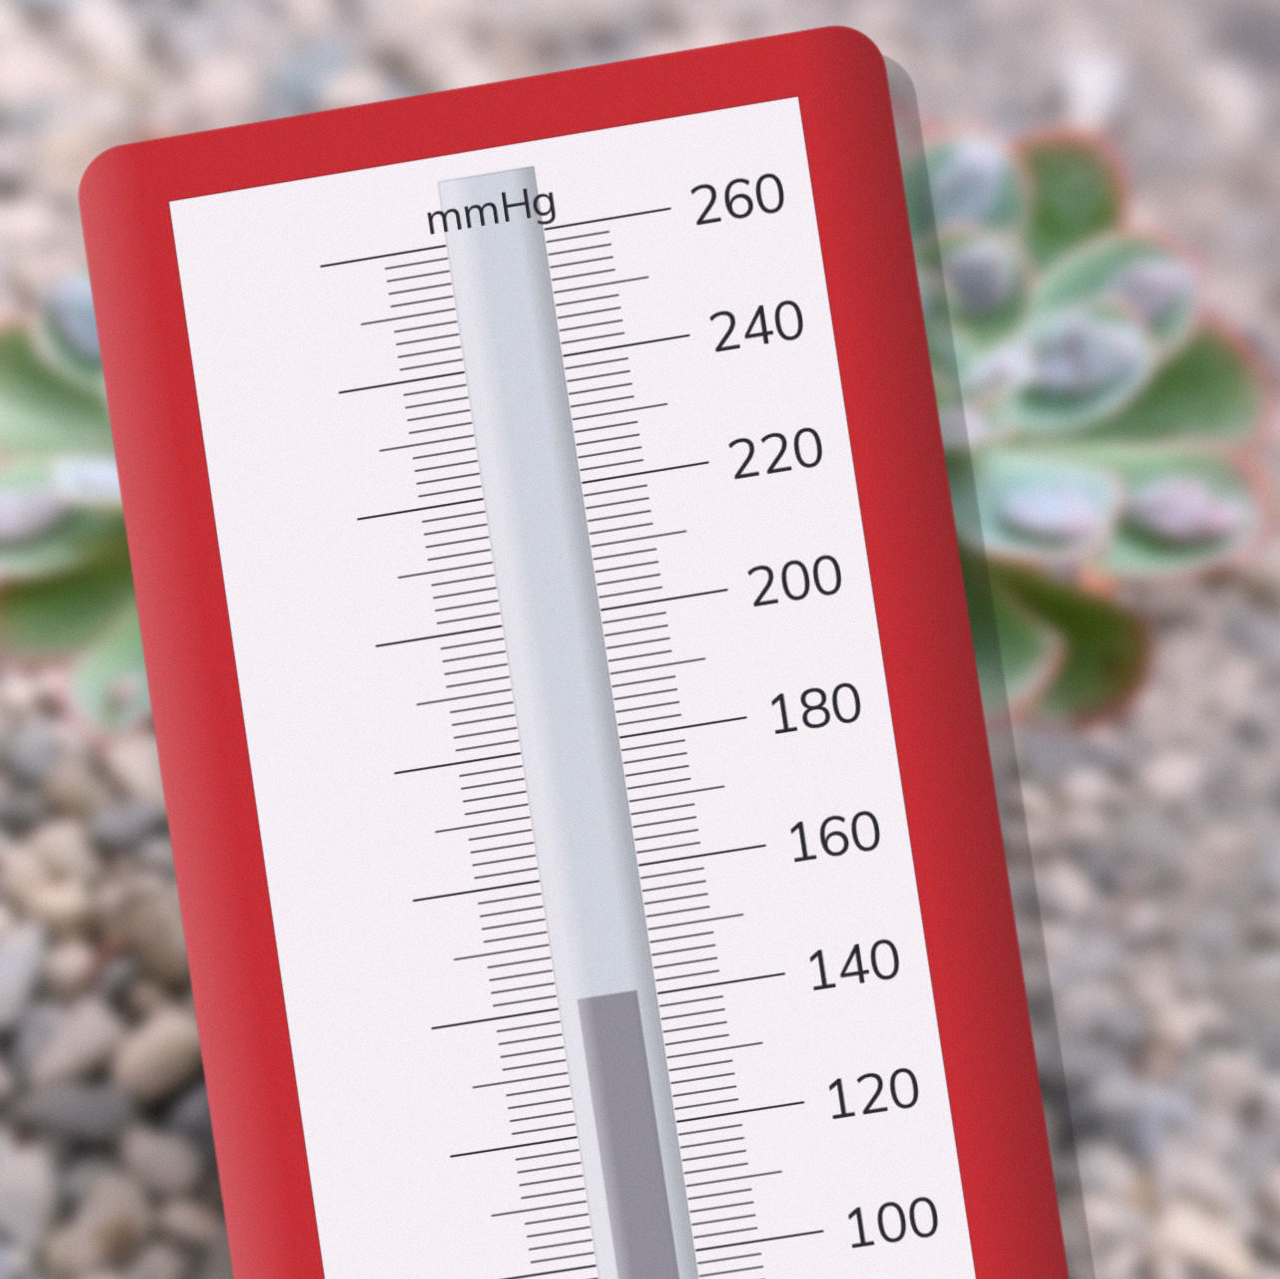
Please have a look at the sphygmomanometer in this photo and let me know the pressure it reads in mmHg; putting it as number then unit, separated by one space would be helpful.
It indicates 141 mmHg
